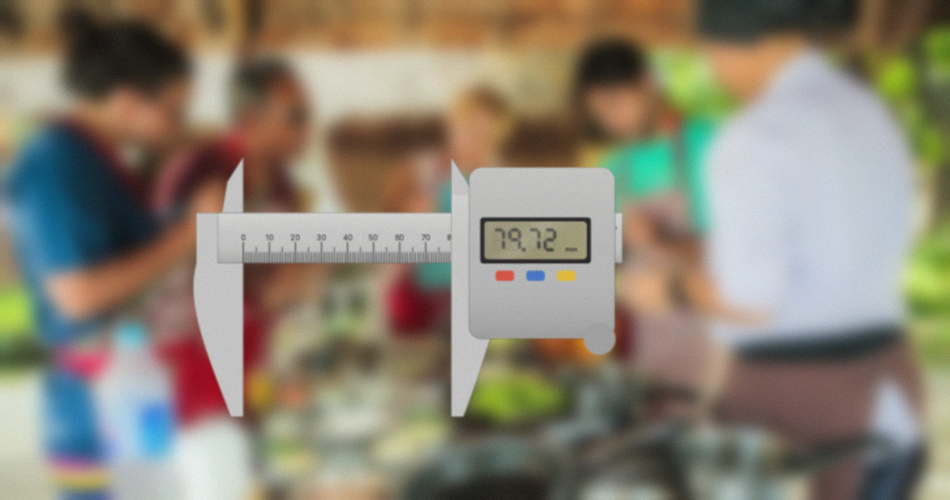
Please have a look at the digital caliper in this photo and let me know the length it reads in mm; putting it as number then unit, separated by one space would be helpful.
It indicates 79.72 mm
